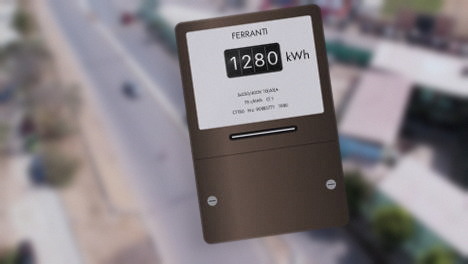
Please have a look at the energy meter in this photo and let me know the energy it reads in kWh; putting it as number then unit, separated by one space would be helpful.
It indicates 1280 kWh
